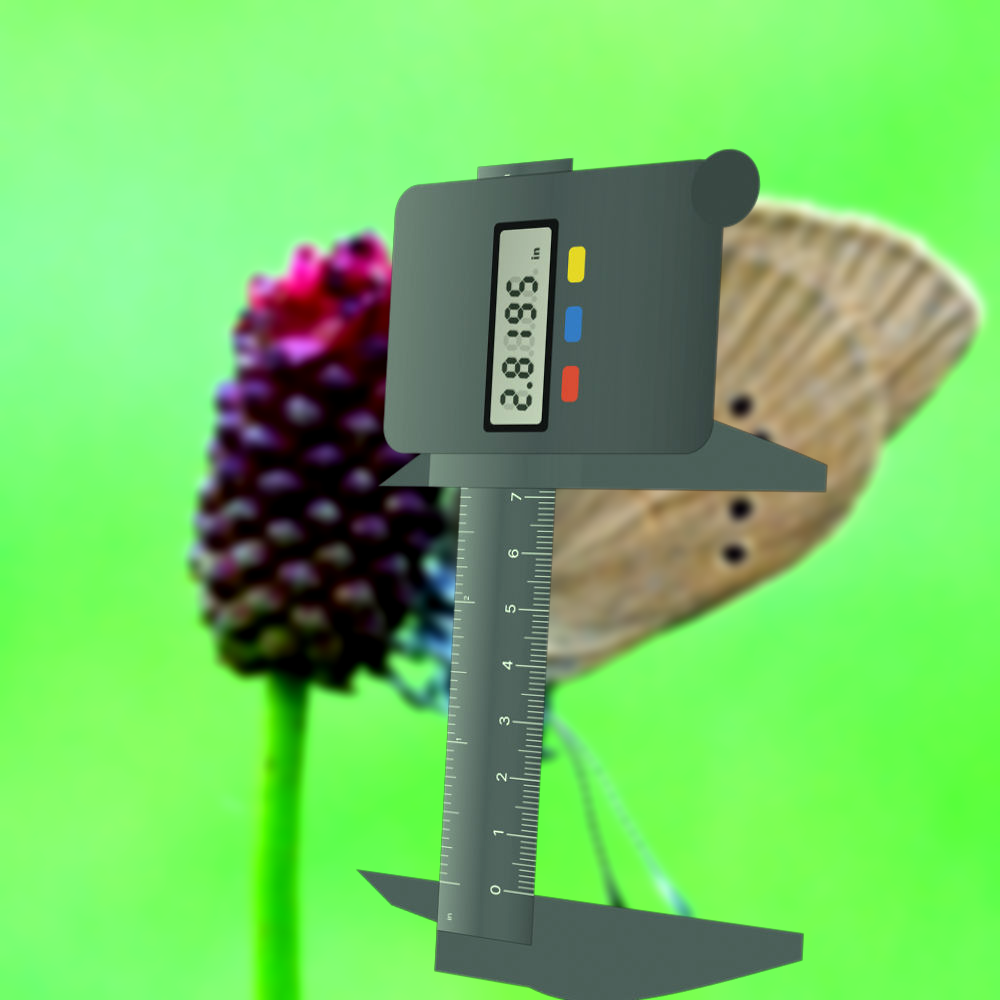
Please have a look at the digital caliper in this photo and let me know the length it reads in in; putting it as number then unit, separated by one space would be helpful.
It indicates 2.8195 in
